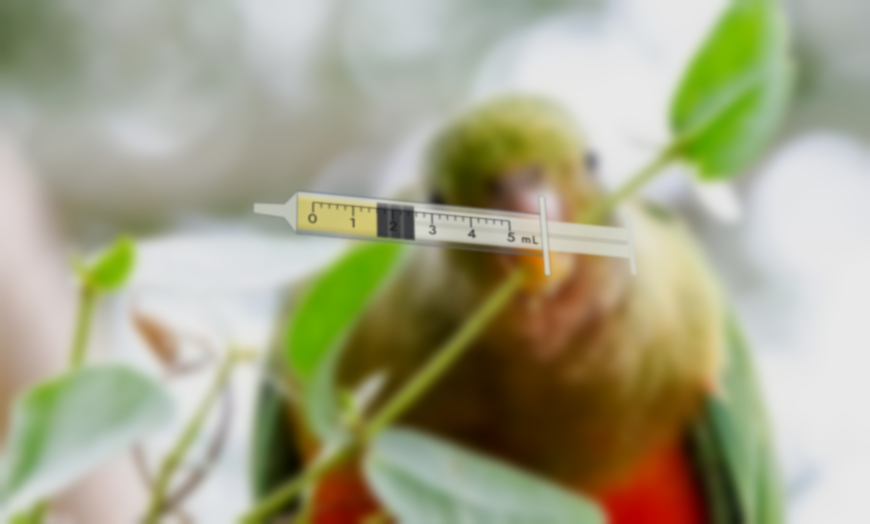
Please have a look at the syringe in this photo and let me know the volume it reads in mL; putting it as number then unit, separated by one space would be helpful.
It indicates 1.6 mL
